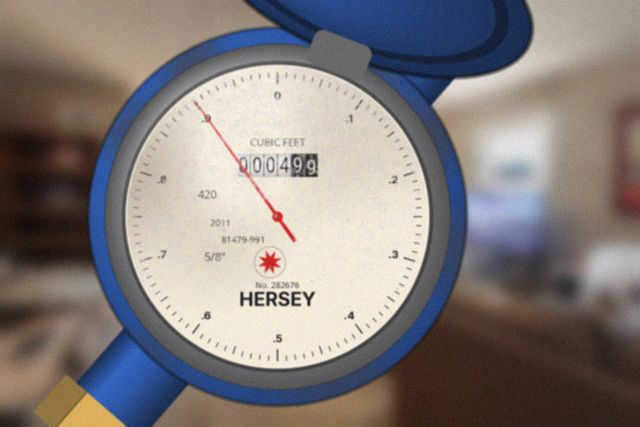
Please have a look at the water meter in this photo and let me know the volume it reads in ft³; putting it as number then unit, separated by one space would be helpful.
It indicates 498.90 ft³
